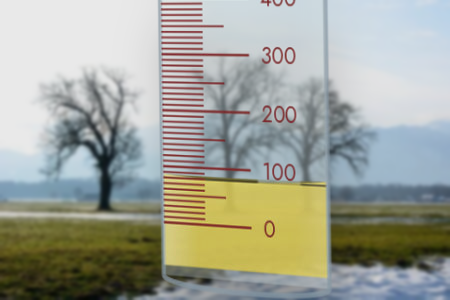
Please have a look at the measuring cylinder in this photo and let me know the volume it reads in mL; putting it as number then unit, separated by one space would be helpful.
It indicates 80 mL
